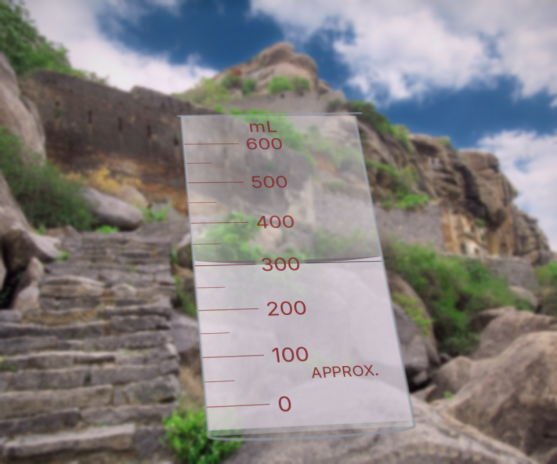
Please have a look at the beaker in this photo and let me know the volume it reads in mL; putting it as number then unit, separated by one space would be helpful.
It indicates 300 mL
